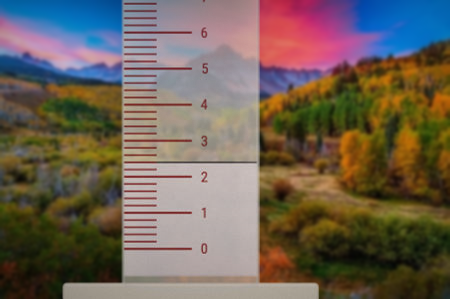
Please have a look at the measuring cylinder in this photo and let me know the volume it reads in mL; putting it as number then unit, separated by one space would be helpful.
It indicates 2.4 mL
